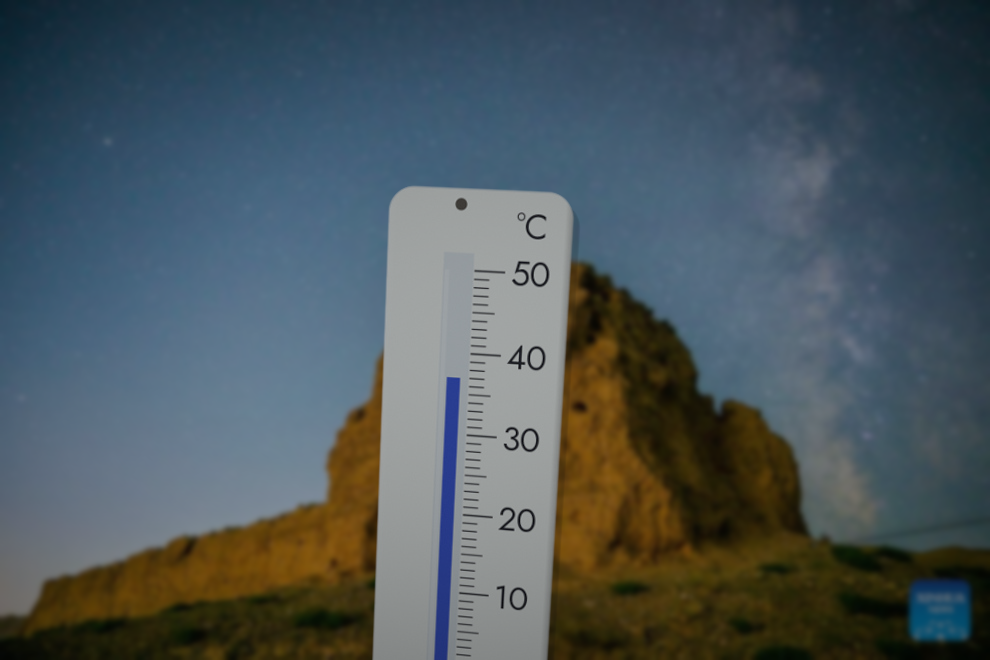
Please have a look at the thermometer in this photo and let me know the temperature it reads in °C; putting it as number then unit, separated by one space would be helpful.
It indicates 37 °C
